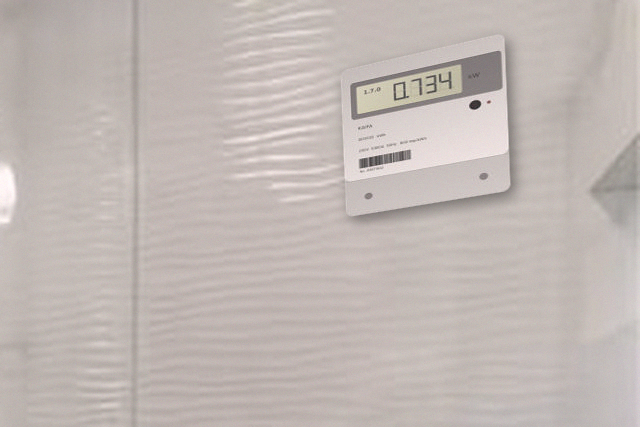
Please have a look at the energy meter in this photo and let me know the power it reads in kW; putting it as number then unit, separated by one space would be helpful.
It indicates 0.734 kW
